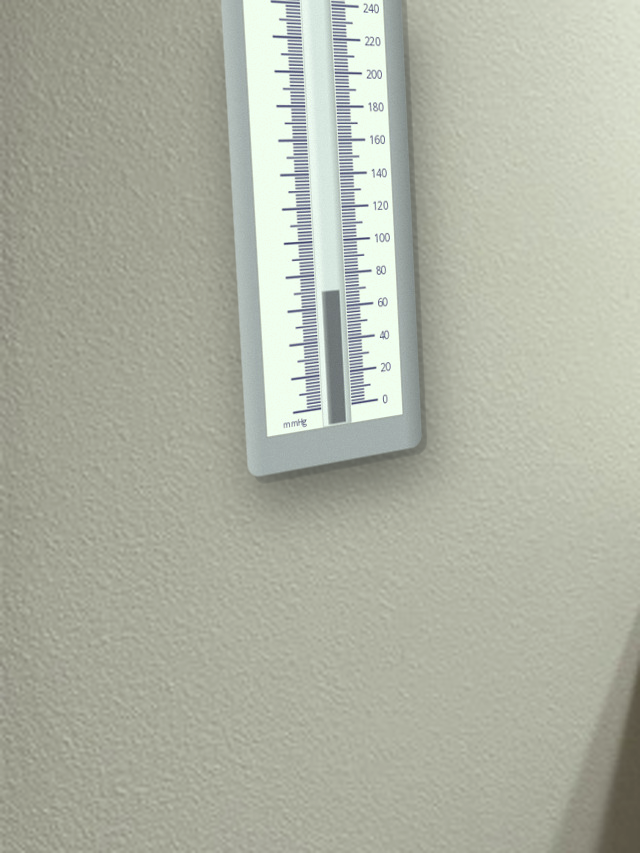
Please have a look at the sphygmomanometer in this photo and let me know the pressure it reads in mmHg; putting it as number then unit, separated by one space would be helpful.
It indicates 70 mmHg
